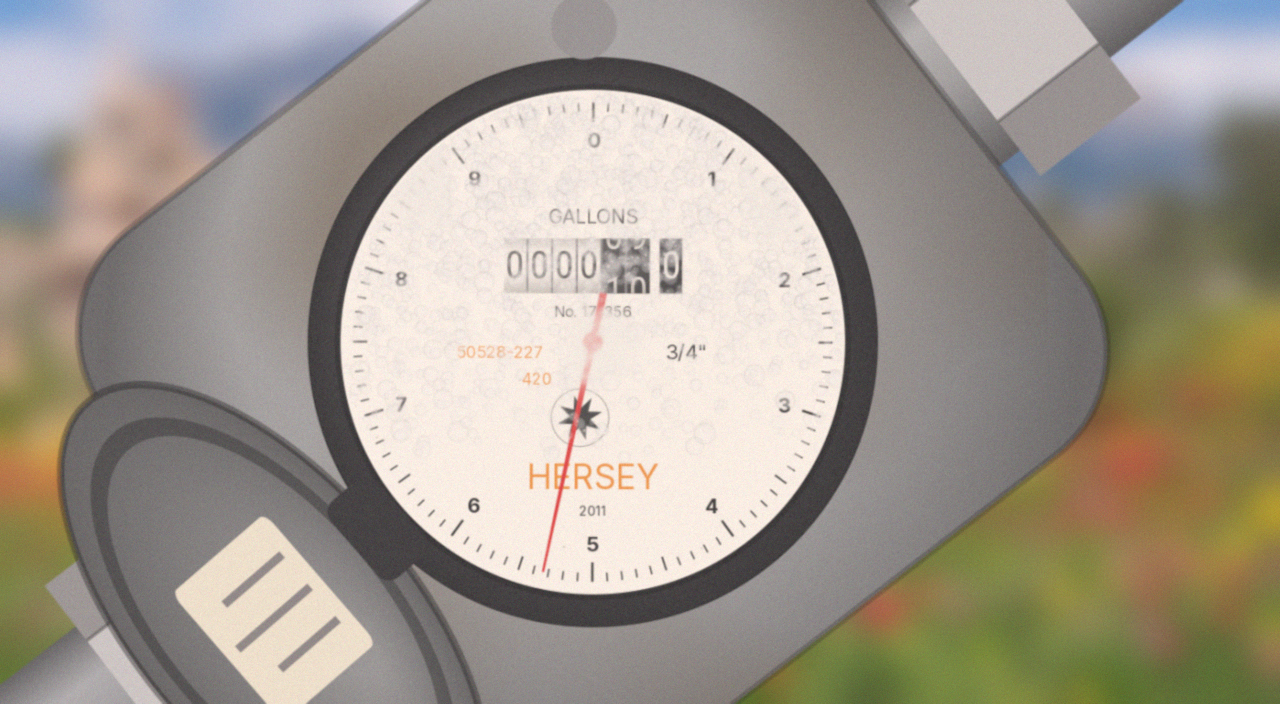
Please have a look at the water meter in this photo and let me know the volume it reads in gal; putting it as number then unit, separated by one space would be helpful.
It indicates 95.3 gal
